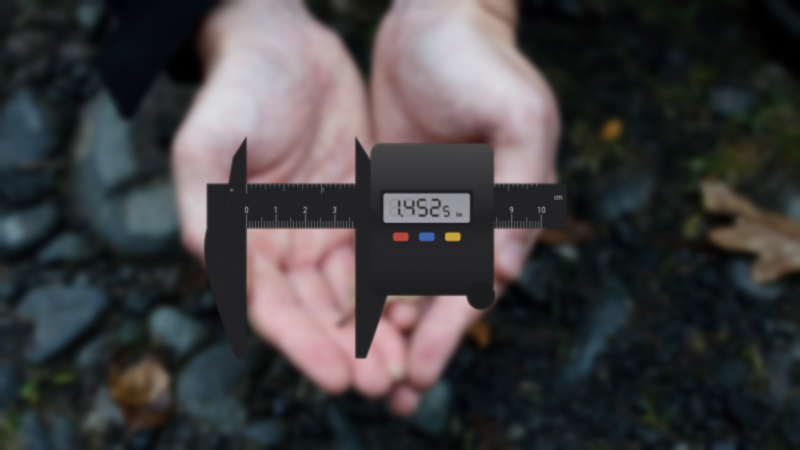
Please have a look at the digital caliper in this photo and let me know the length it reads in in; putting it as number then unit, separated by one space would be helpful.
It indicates 1.4525 in
